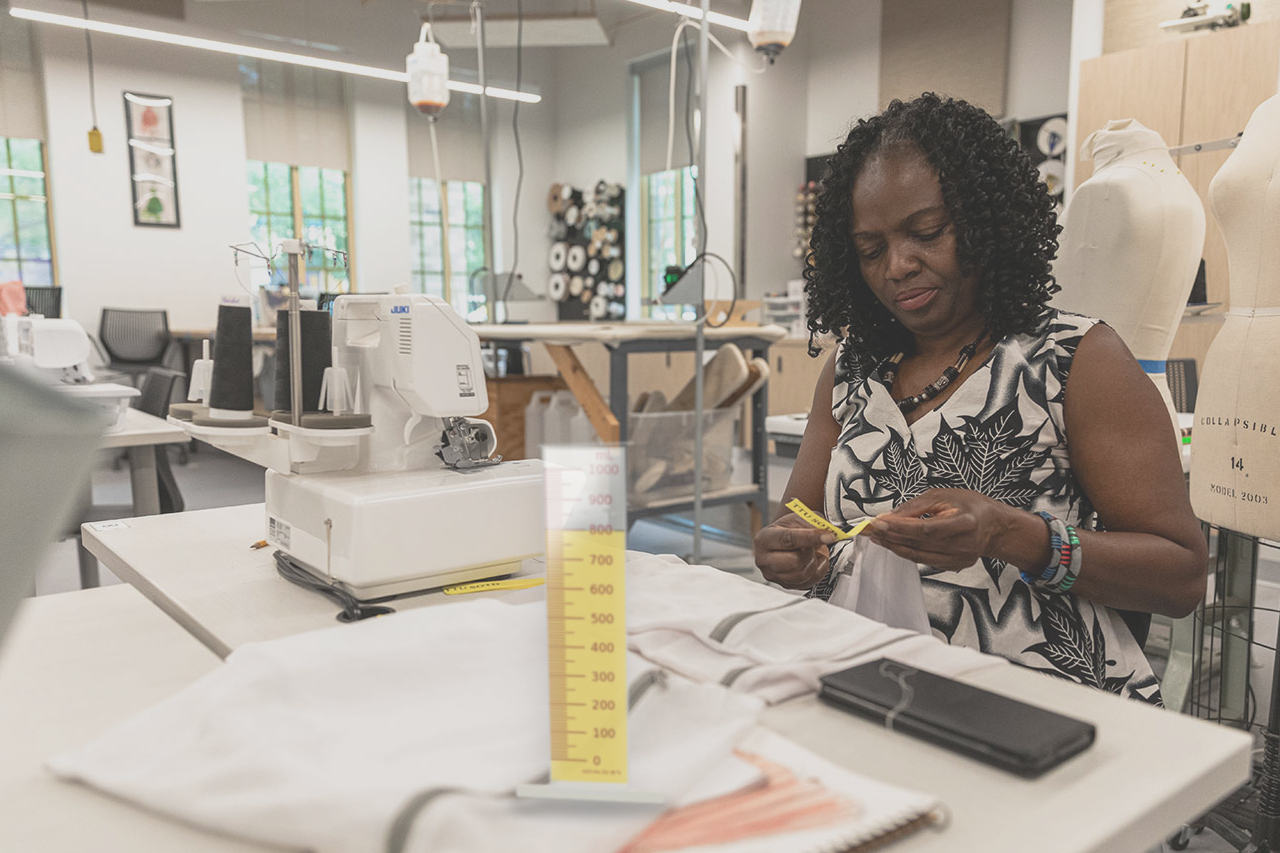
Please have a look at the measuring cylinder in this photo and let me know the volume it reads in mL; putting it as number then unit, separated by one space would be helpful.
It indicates 800 mL
